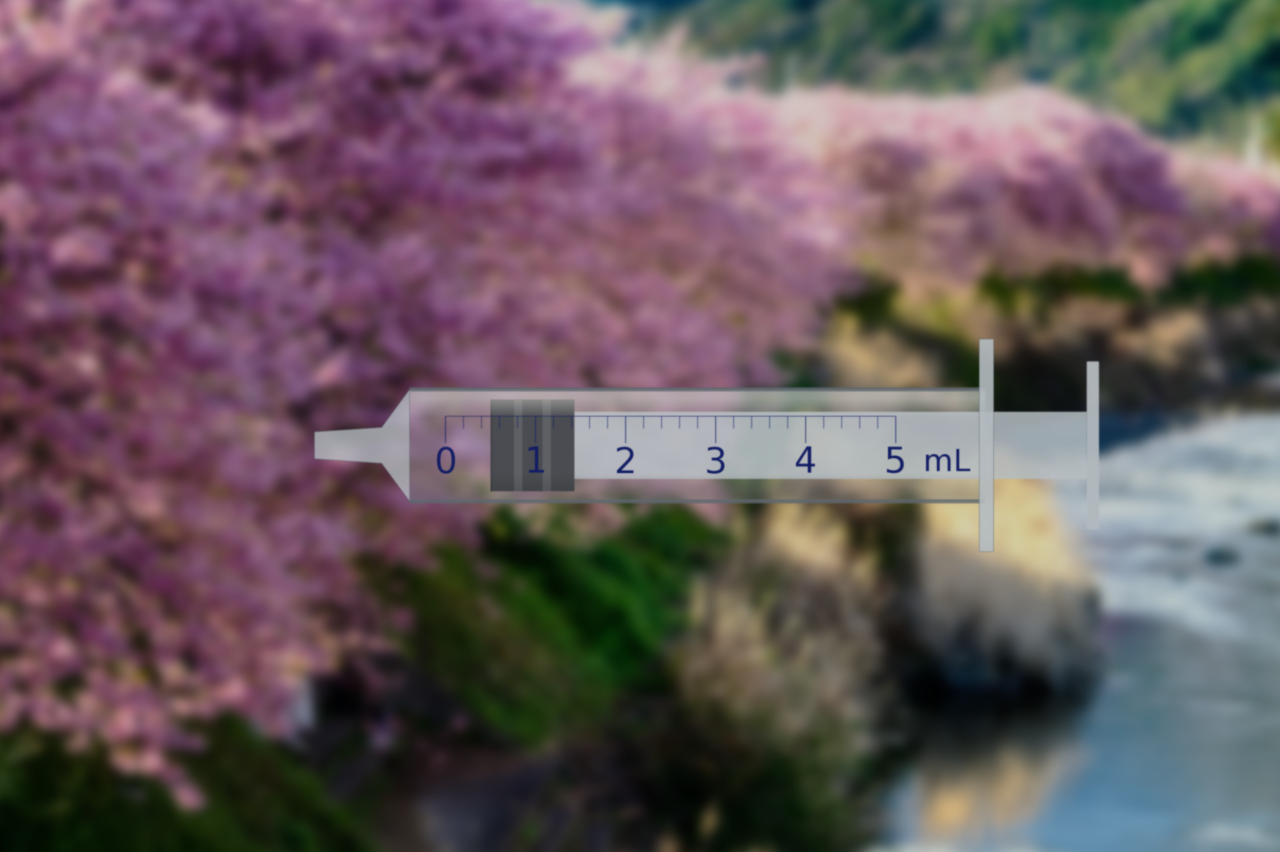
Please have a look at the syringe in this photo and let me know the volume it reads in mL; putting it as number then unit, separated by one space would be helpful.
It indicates 0.5 mL
